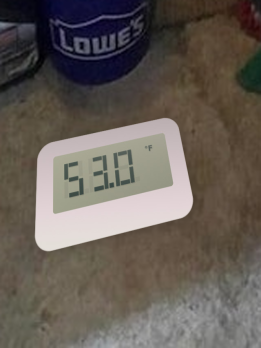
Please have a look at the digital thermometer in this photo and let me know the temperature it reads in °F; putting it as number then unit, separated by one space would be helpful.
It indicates 53.0 °F
